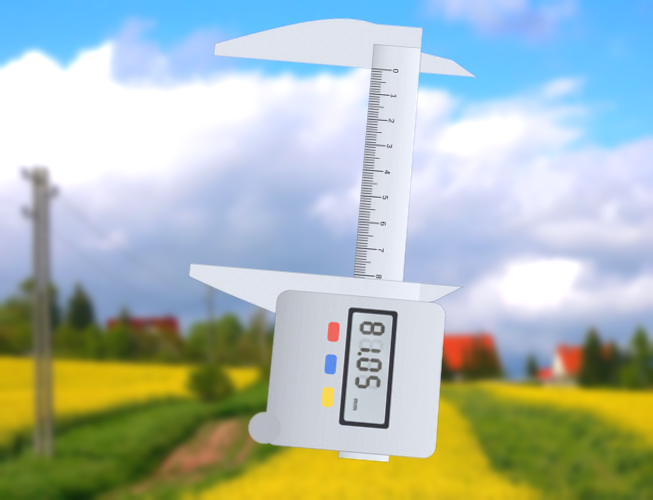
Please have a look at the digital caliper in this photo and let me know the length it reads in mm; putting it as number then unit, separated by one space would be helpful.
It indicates 81.05 mm
